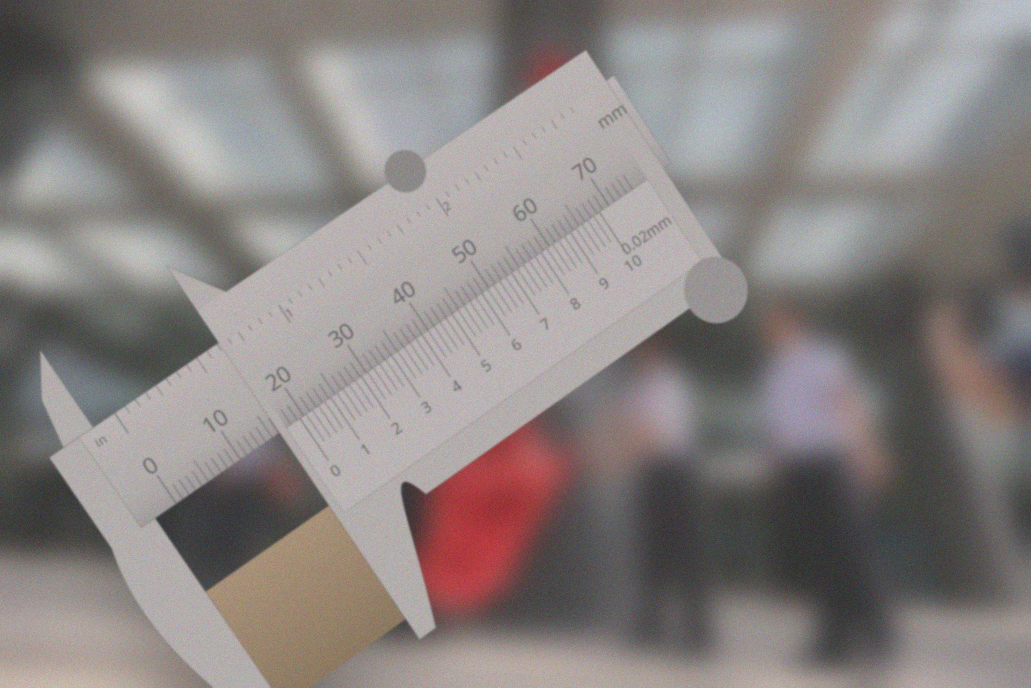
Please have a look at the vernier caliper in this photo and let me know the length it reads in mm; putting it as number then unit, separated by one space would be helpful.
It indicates 19.4 mm
